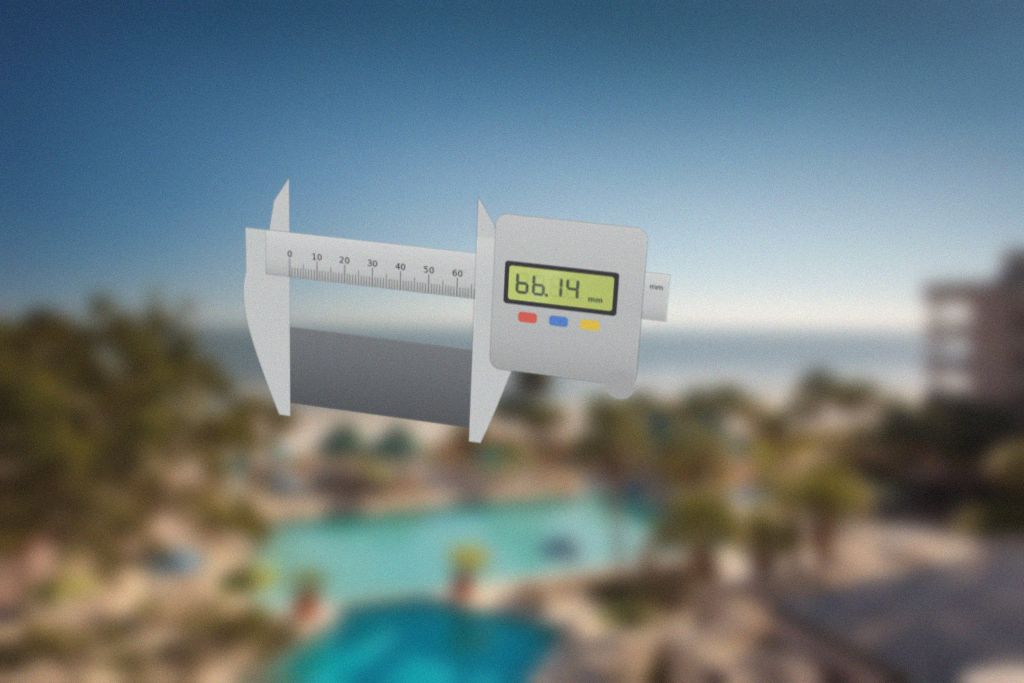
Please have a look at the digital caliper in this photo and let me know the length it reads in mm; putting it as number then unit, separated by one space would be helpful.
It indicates 66.14 mm
